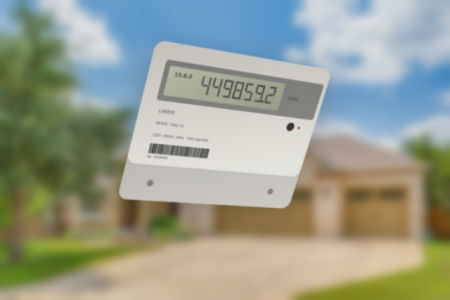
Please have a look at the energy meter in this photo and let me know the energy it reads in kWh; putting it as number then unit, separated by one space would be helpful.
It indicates 449859.2 kWh
